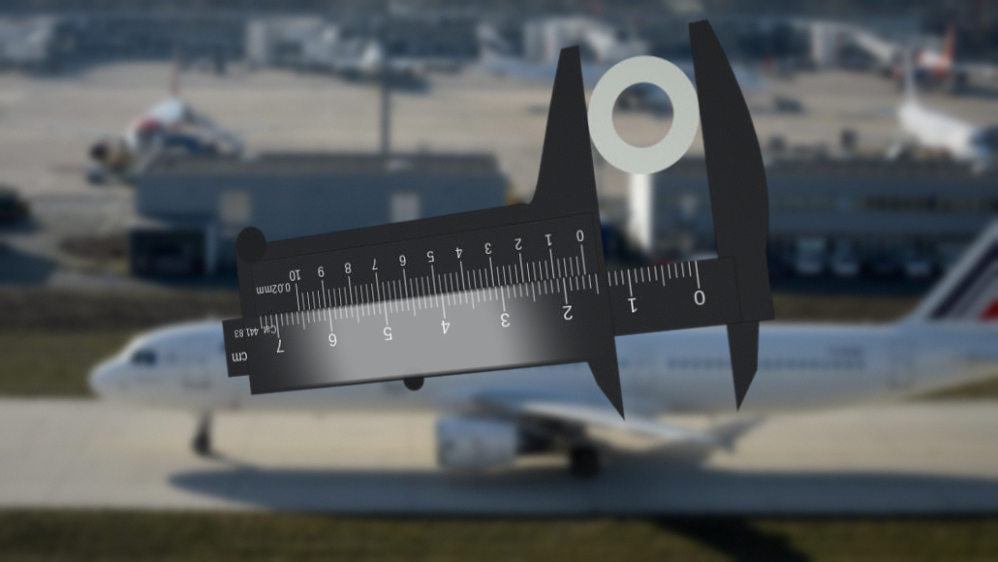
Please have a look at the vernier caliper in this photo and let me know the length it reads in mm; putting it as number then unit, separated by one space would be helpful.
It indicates 16.6 mm
